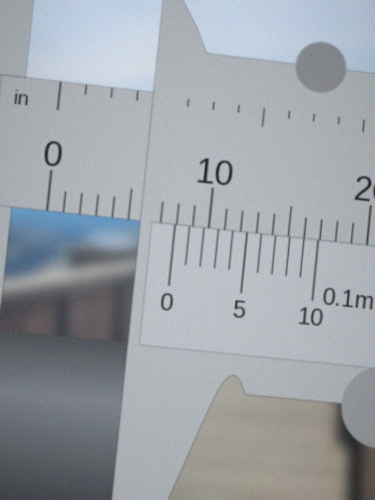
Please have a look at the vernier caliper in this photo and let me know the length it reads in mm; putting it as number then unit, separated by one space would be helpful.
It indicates 7.9 mm
